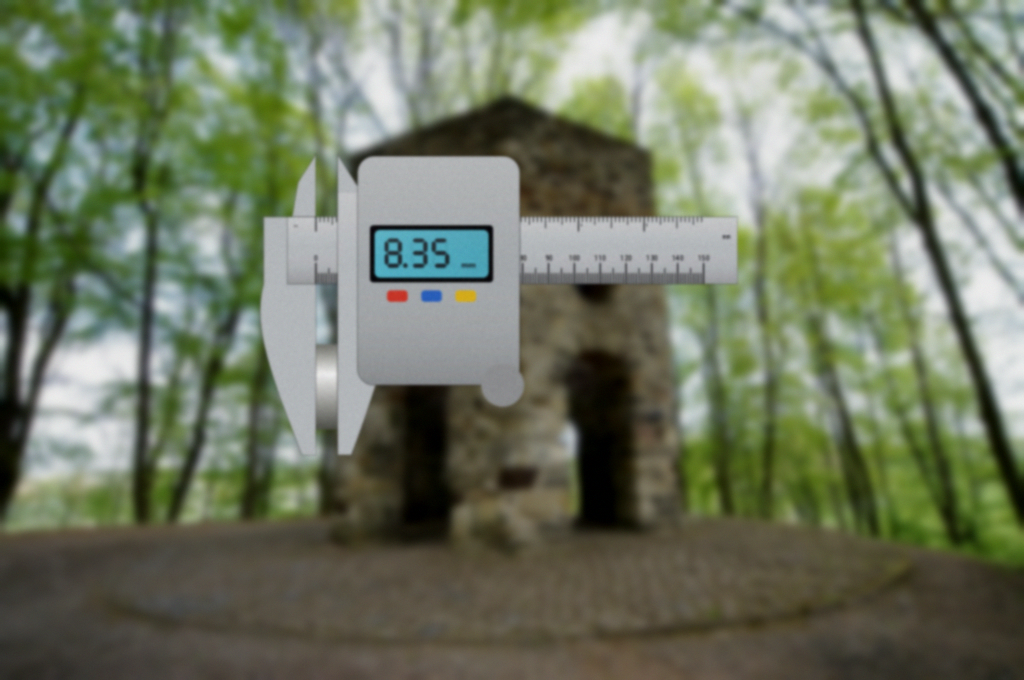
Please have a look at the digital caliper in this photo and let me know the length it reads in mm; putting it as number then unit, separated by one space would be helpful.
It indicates 8.35 mm
